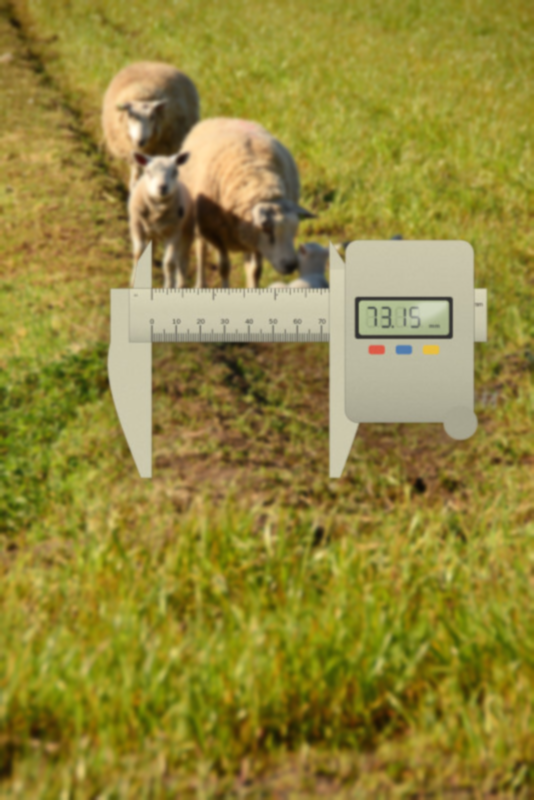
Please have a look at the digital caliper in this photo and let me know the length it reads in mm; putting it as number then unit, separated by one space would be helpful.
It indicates 73.15 mm
